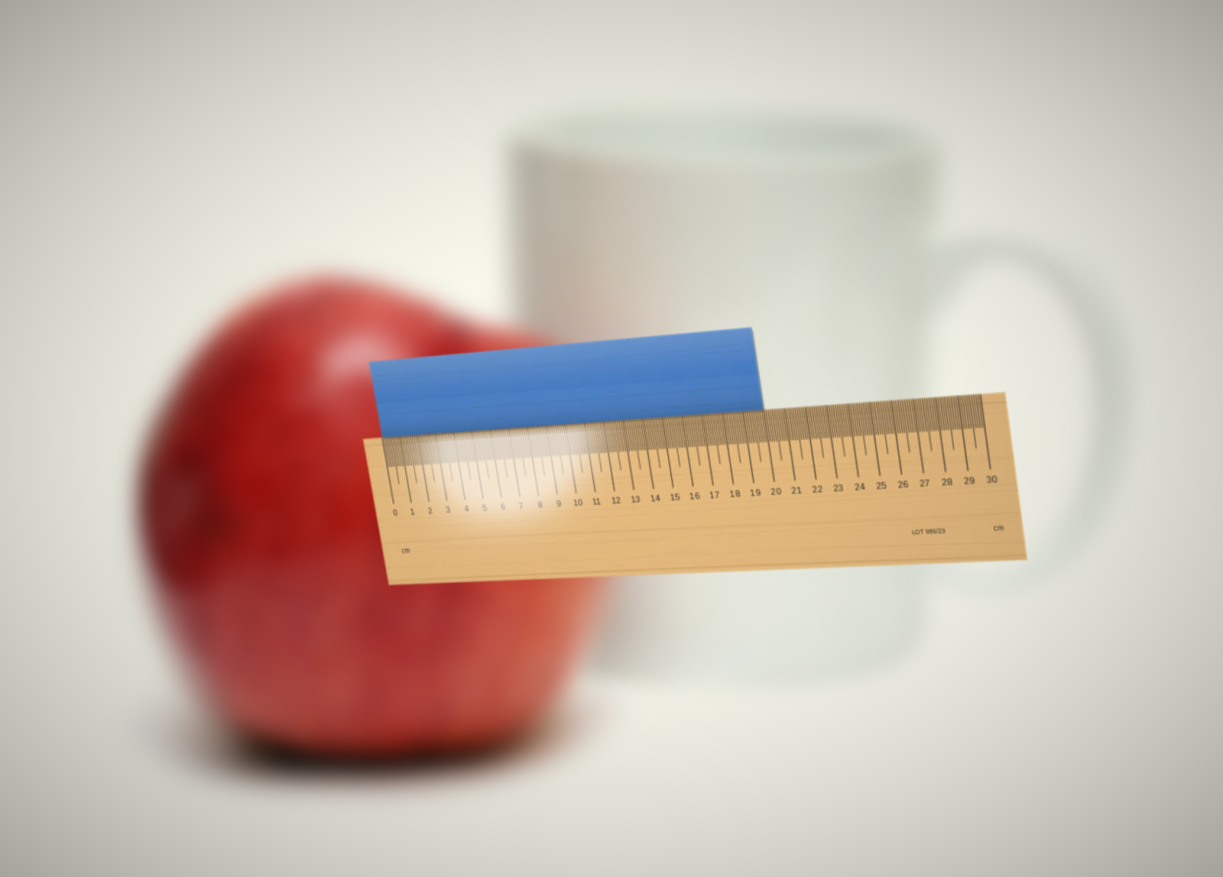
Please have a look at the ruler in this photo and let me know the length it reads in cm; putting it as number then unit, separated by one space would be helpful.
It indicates 20 cm
